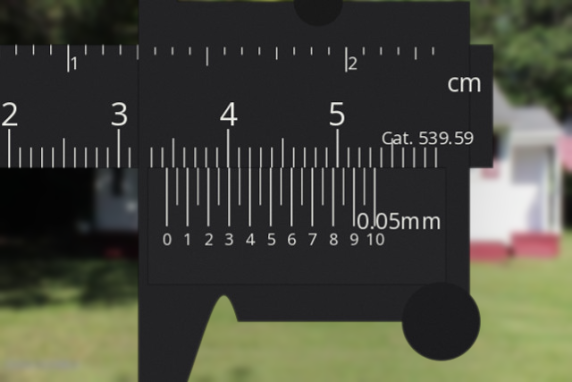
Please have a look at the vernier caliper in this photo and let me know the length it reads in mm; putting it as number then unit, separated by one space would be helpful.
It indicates 34.4 mm
